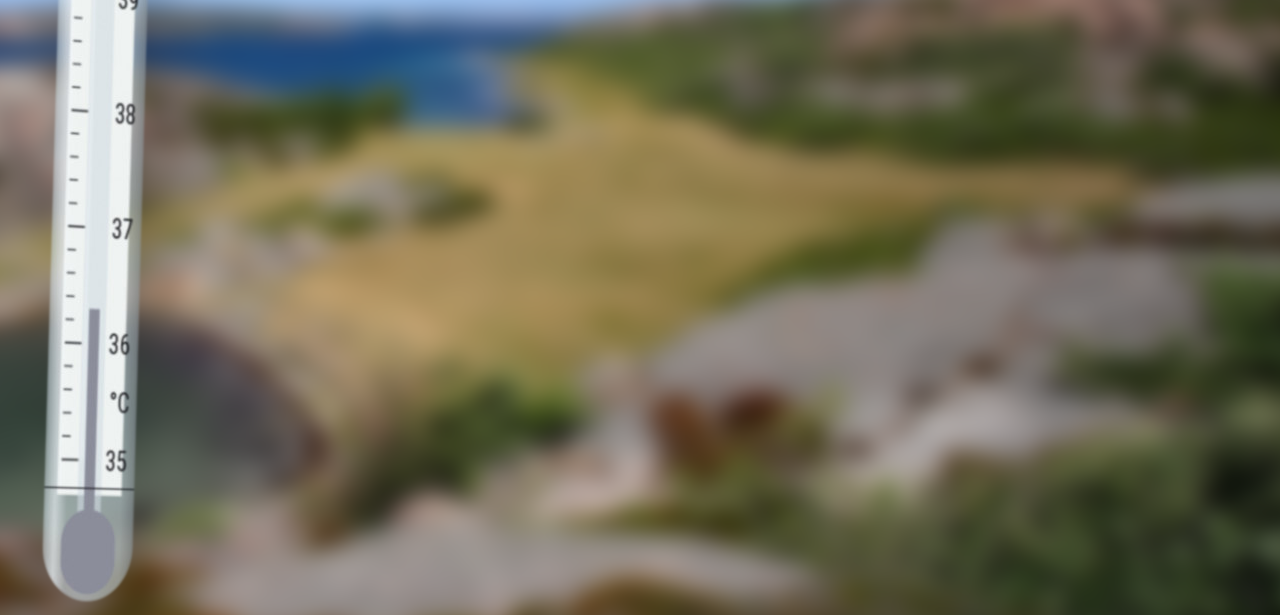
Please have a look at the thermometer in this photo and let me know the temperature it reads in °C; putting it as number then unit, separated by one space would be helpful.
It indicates 36.3 °C
